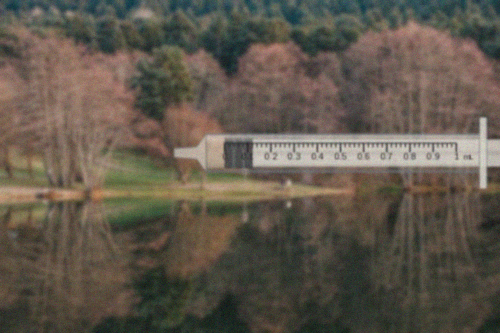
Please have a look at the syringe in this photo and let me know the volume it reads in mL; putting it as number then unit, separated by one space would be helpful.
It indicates 0 mL
